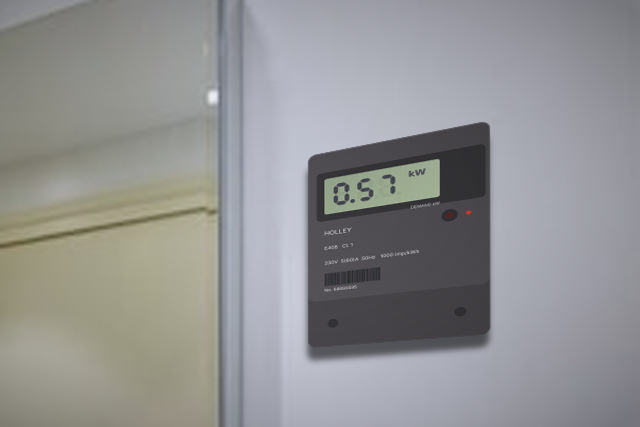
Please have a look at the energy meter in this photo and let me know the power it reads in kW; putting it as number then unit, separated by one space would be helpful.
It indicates 0.57 kW
